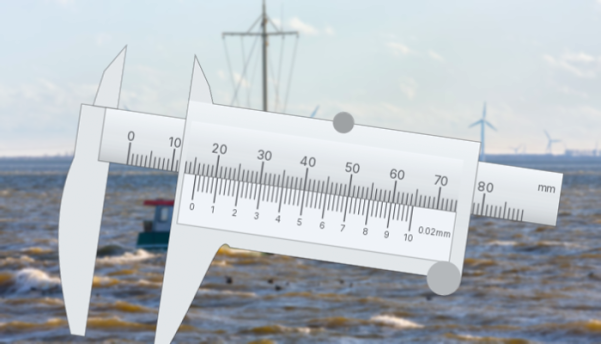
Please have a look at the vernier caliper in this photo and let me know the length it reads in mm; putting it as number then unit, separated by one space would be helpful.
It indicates 15.5 mm
